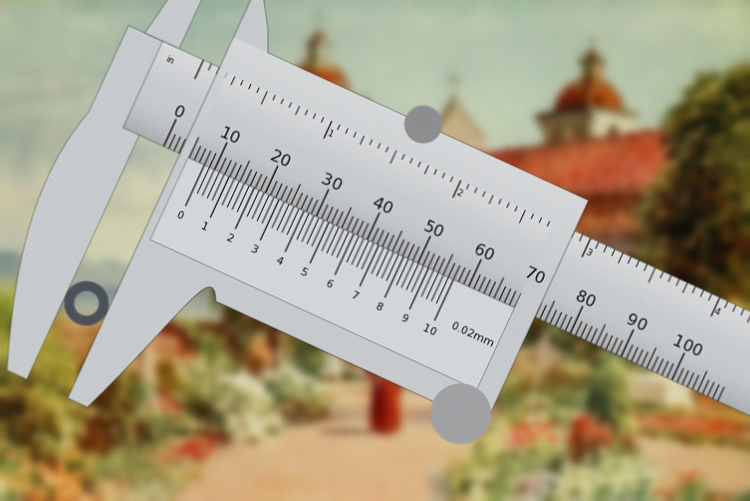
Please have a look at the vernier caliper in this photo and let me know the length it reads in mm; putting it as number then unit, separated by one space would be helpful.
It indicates 8.0 mm
